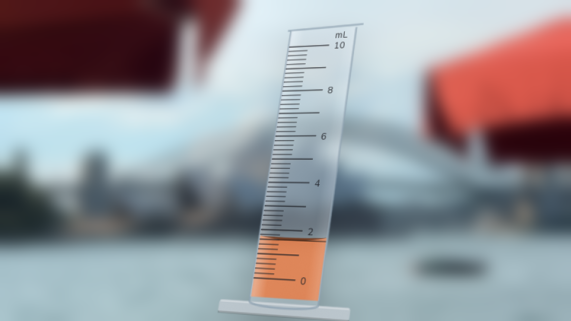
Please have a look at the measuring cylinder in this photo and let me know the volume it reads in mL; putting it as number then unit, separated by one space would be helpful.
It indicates 1.6 mL
